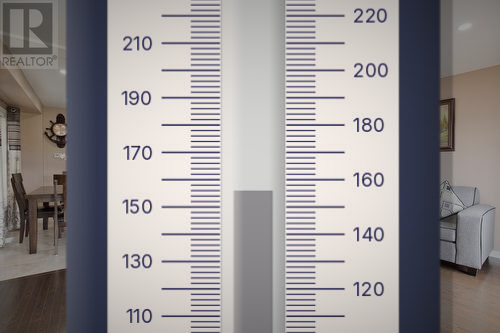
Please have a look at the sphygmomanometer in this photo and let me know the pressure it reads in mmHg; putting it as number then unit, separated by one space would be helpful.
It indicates 156 mmHg
